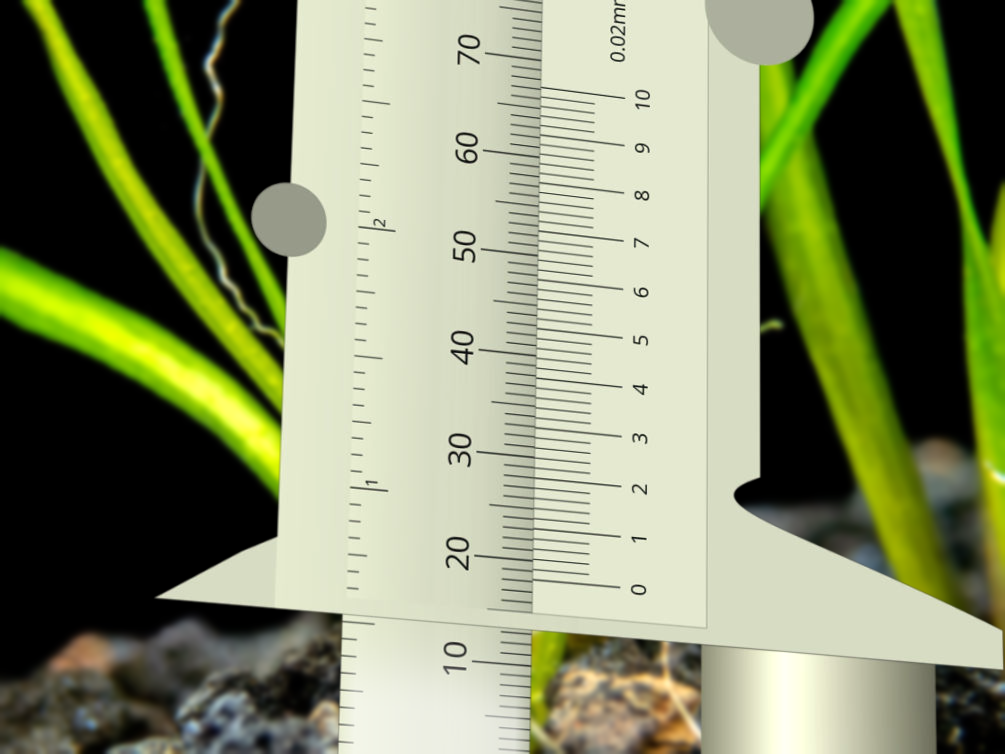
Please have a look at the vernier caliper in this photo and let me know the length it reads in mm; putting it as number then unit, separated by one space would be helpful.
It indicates 18.2 mm
